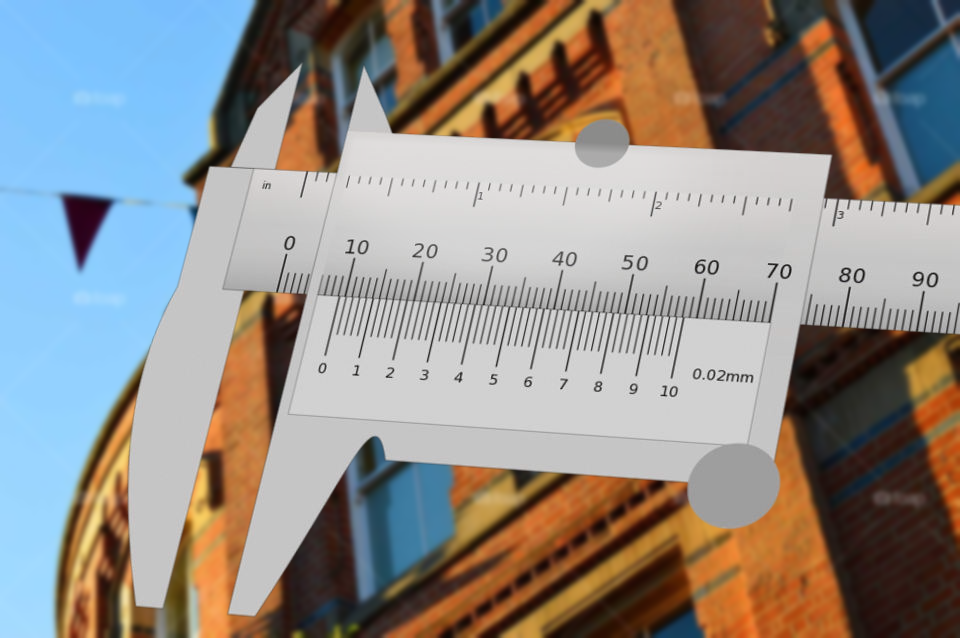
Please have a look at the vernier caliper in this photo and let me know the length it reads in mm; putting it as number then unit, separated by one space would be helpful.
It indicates 9.2 mm
